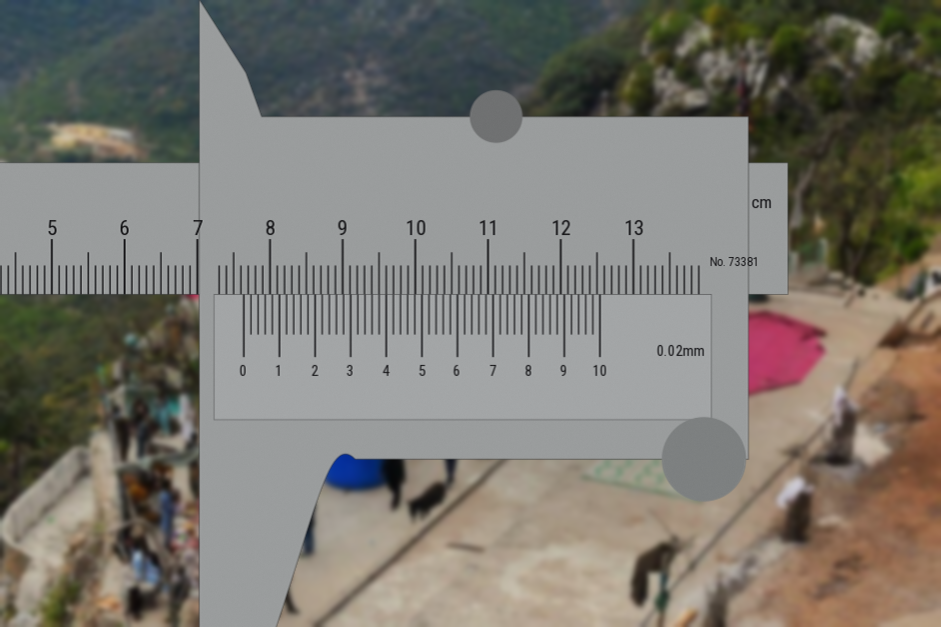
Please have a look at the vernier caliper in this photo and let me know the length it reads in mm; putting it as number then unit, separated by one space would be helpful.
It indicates 76.4 mm
